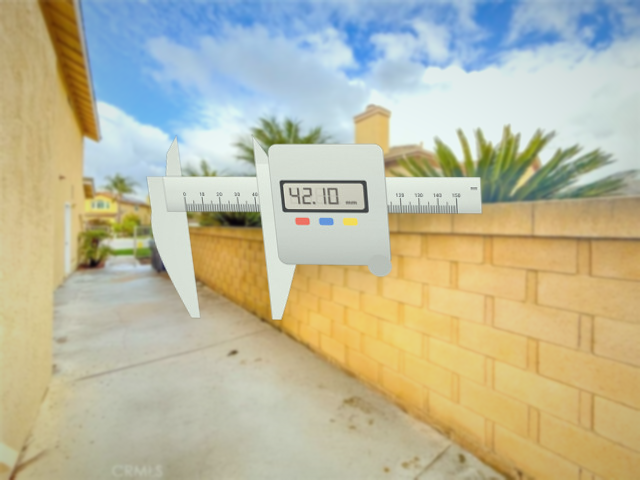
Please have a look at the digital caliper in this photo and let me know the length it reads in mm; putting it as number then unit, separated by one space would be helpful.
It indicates 42.10 mm
